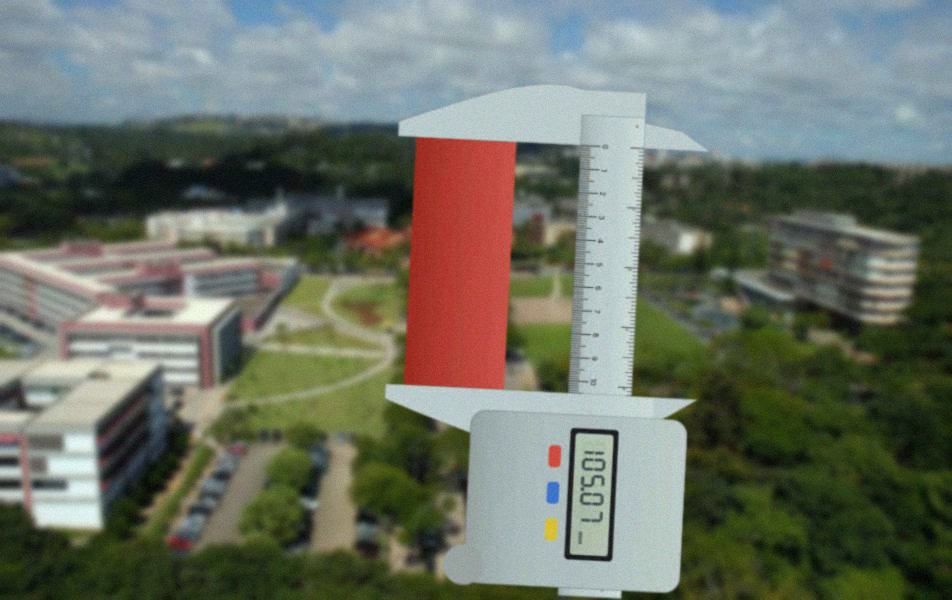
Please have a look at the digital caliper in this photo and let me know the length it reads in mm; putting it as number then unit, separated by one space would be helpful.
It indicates 105.07 mm
